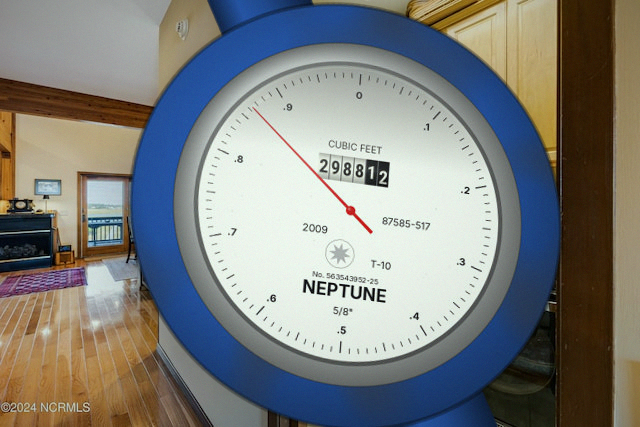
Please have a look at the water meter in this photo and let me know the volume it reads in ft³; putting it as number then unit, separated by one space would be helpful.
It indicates 298811.86 ft³
